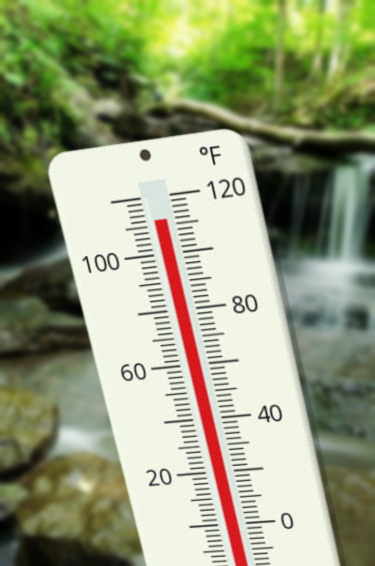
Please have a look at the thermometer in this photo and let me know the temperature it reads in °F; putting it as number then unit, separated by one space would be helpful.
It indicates 112 °F
